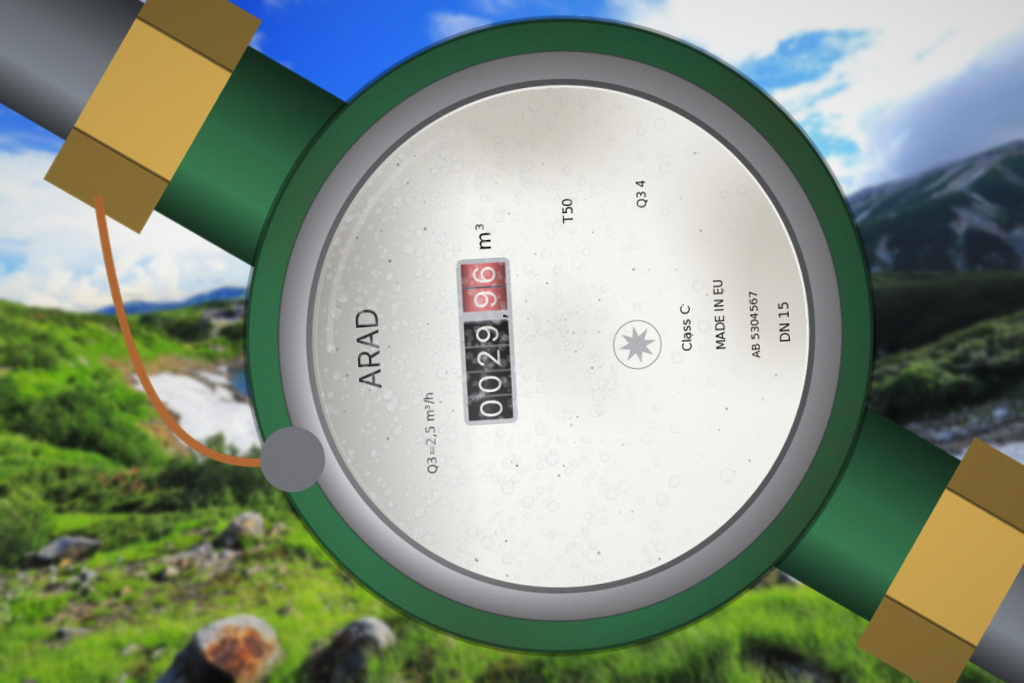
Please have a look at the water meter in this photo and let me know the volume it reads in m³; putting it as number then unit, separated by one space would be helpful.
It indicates 29.96 m³
